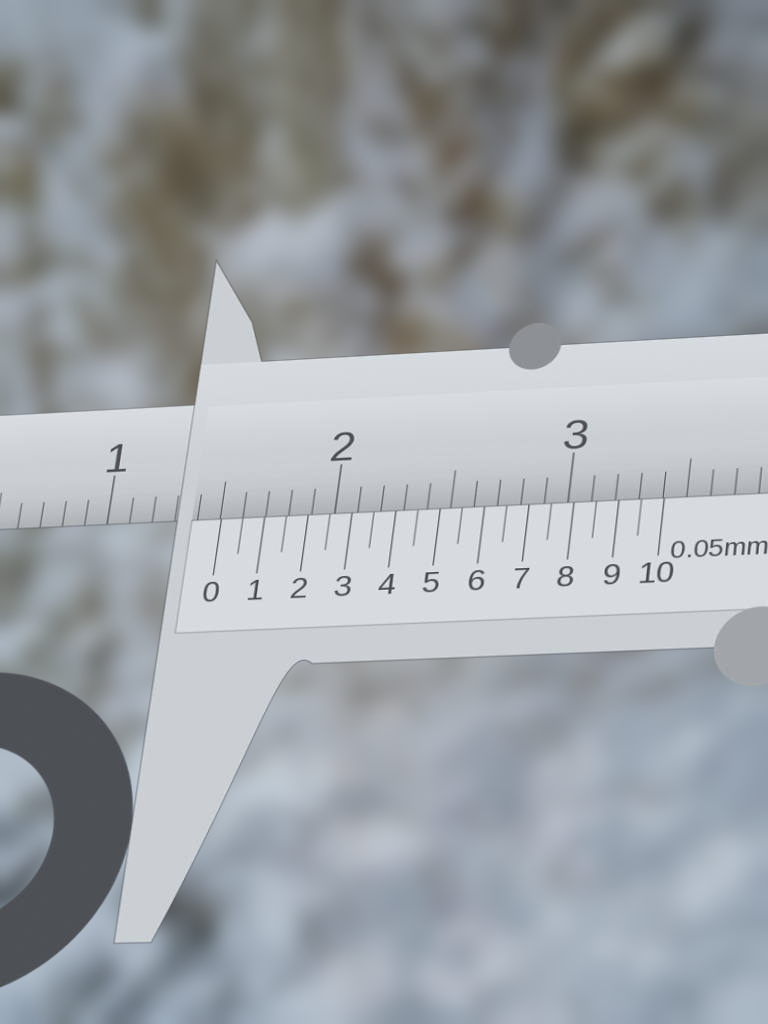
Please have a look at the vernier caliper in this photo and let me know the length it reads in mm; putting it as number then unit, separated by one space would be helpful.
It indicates 15.05 mm
